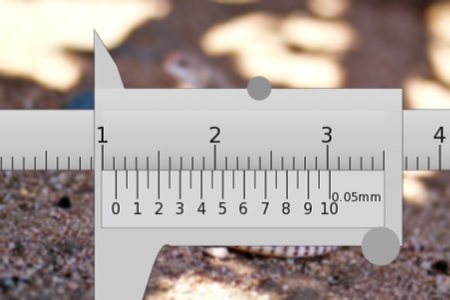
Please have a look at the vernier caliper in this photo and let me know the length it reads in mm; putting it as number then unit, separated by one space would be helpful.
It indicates 11.2 mm
